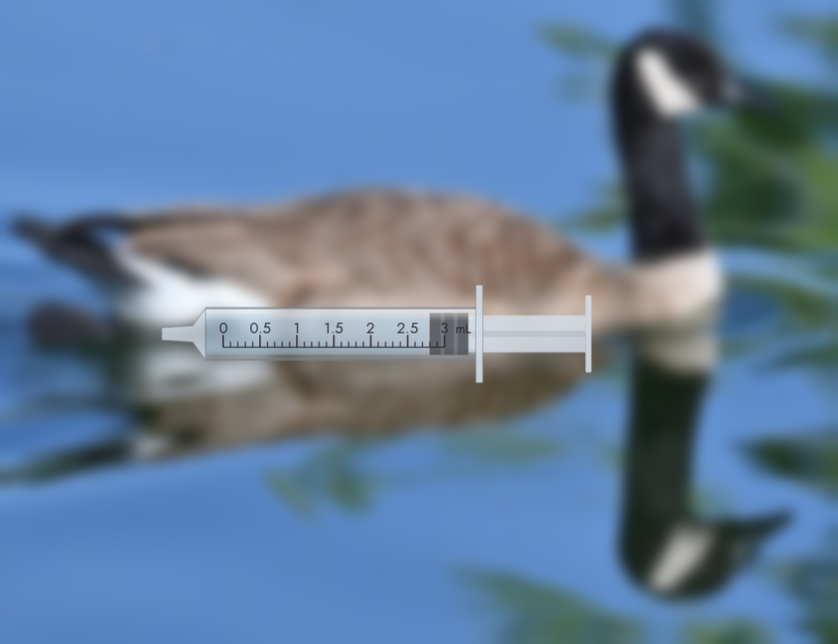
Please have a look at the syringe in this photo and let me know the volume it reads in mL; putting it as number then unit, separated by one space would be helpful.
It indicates 2.8 mL
